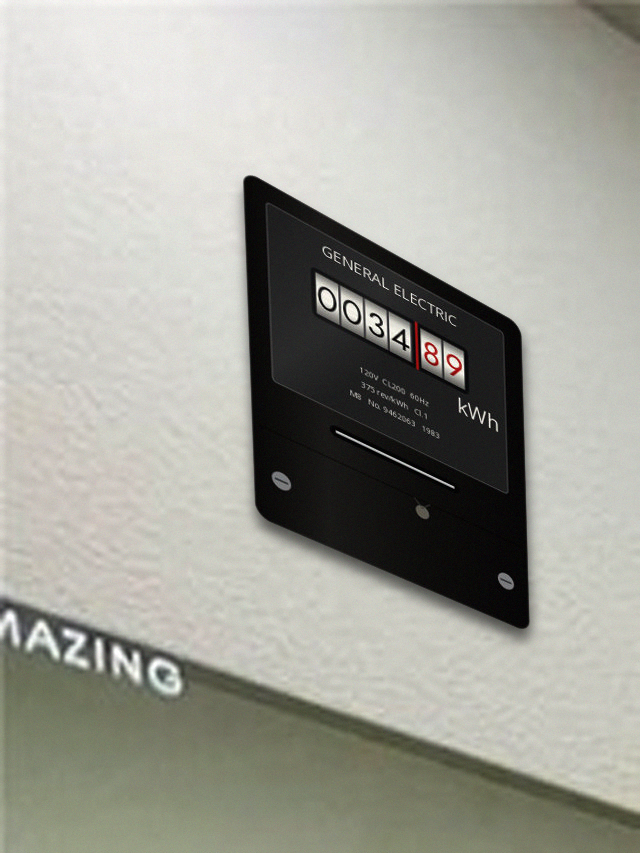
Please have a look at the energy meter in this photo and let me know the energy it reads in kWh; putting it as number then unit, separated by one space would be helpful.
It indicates 34.89 kWh
